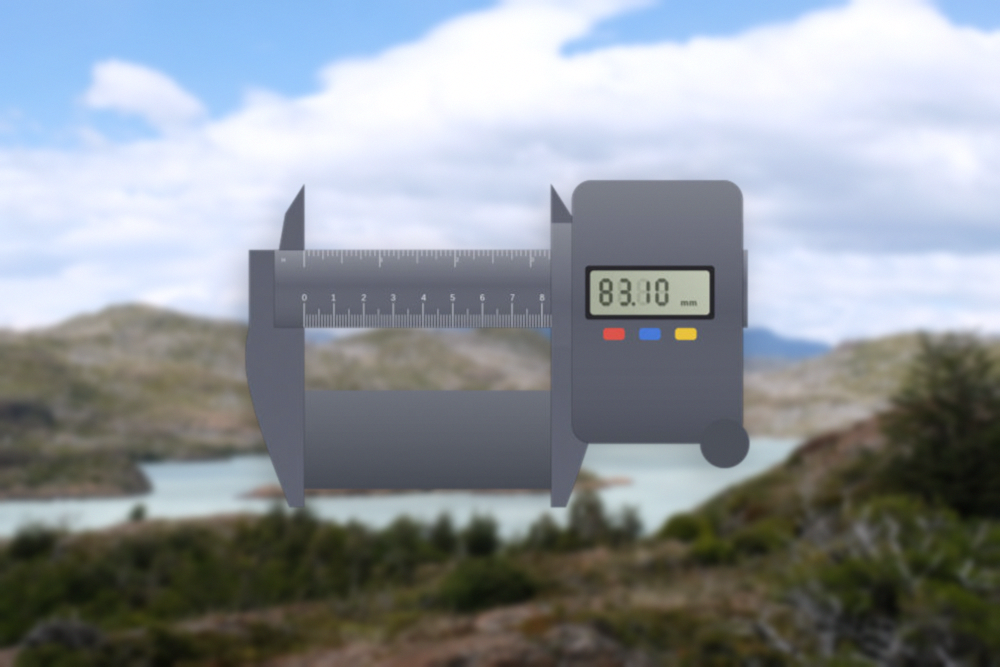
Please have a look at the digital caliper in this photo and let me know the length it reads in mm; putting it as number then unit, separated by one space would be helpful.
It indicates 83.10 mm
